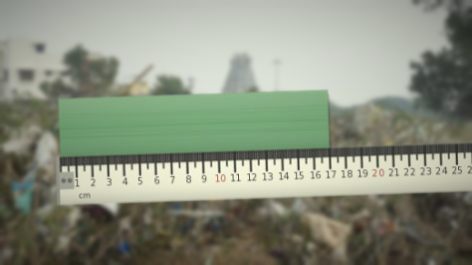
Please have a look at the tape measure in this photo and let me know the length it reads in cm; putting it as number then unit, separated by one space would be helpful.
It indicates 17 cm
